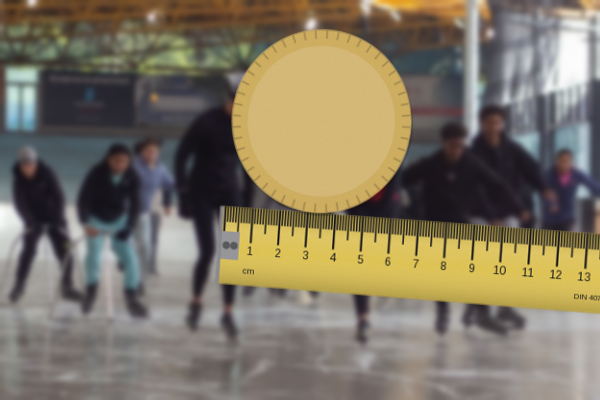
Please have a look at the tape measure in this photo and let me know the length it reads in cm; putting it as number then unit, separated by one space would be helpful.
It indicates 6.5 cm
